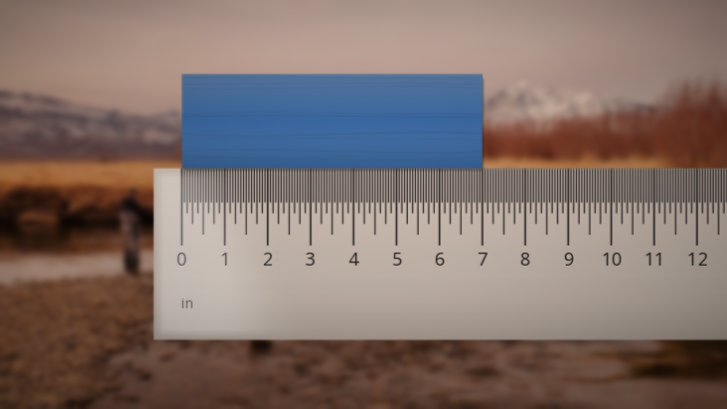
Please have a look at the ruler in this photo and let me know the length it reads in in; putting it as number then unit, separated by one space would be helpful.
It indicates 7 in
